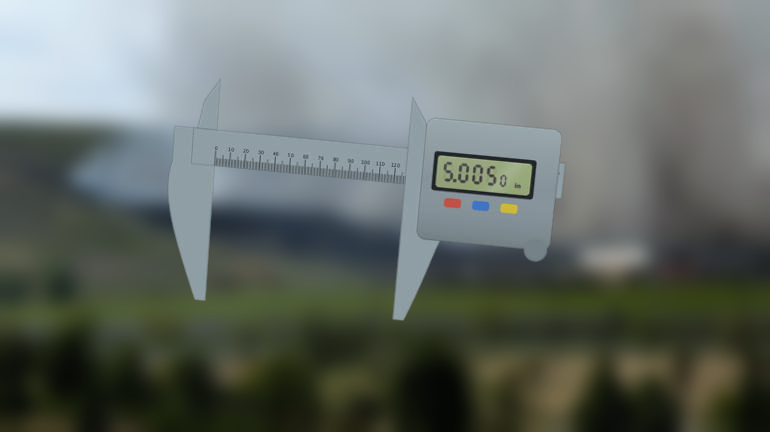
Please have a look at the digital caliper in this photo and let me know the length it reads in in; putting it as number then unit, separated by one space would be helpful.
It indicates 5.0050 in
